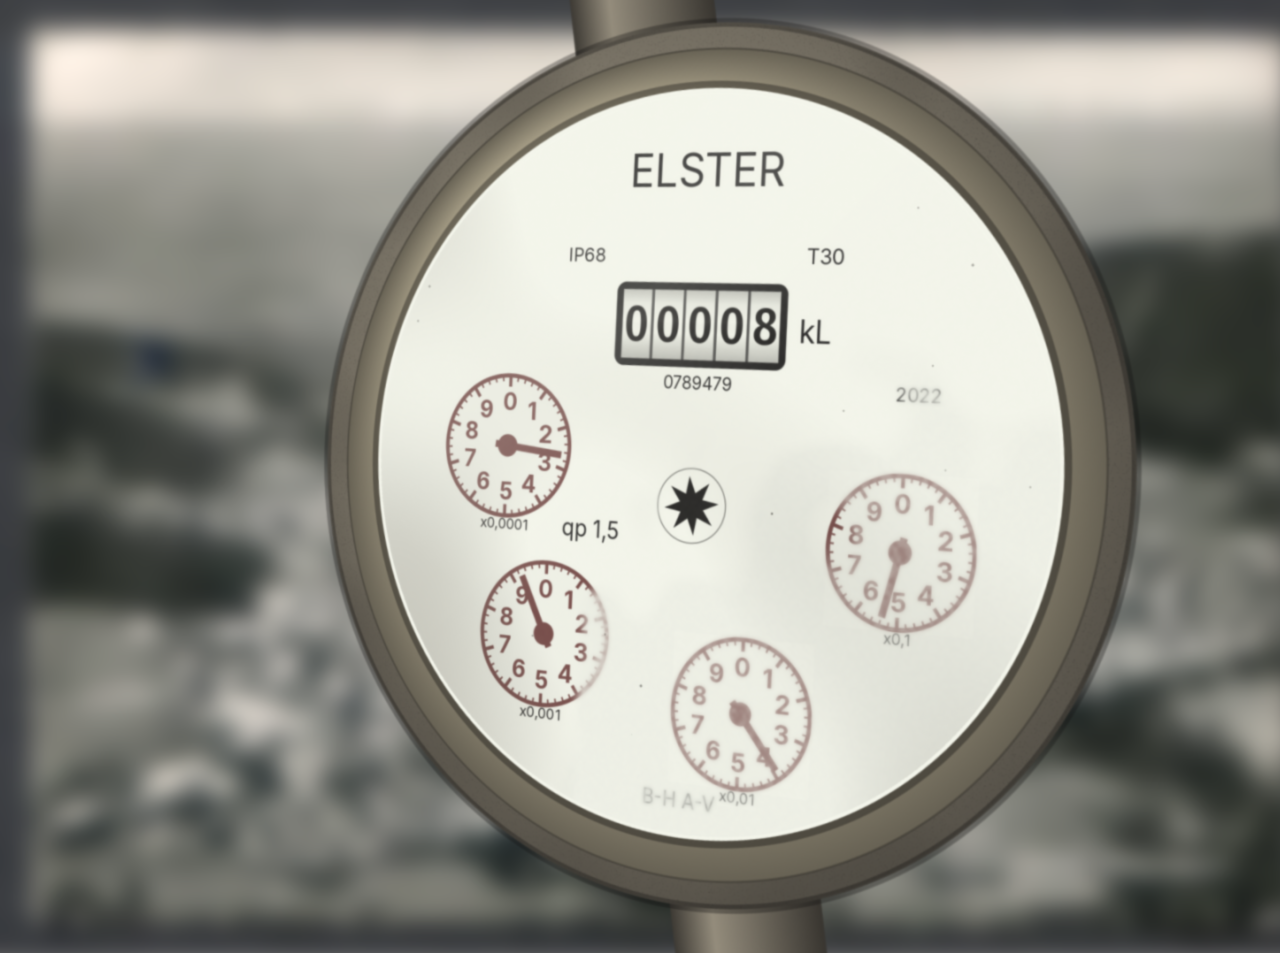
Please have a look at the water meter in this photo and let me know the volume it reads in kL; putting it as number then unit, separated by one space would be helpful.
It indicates 8.5392 kL
